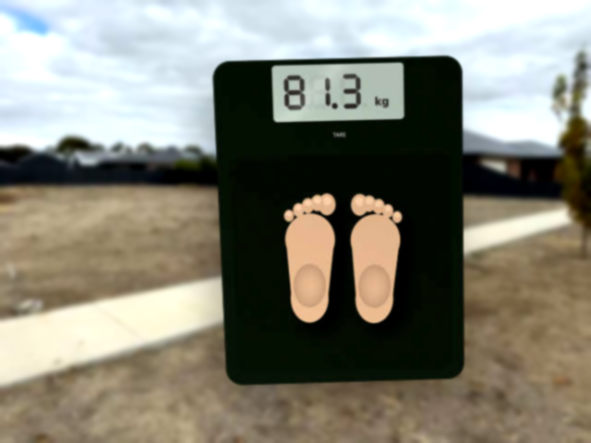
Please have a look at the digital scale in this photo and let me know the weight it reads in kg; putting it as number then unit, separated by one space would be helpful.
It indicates 81.3 kg
